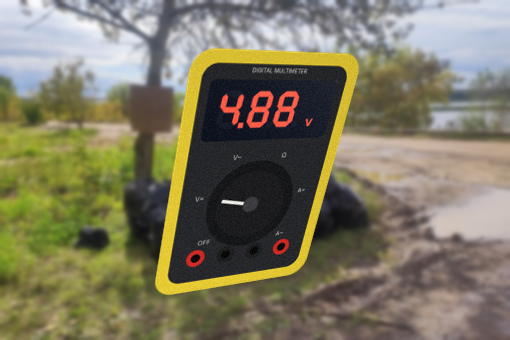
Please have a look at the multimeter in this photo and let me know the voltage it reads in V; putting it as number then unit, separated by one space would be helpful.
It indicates 4.88 V
